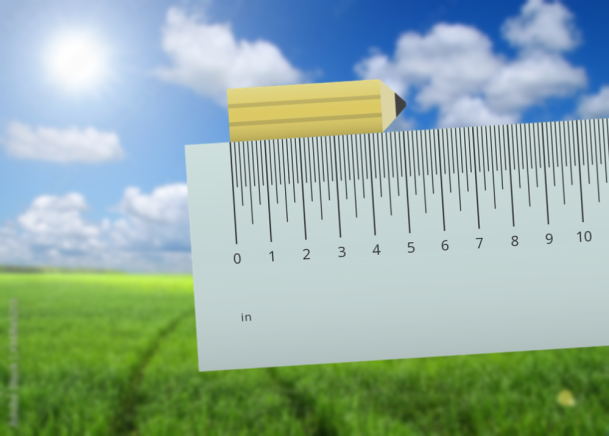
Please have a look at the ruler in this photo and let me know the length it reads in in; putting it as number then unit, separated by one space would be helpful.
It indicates 5.125 in
